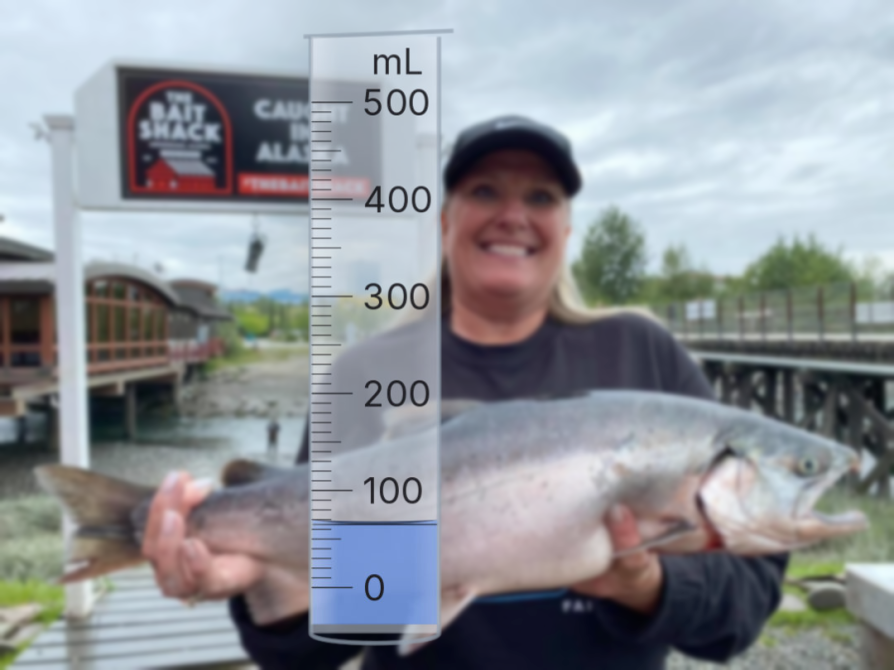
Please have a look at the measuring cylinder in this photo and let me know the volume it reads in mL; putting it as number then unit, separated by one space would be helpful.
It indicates 65 mL
